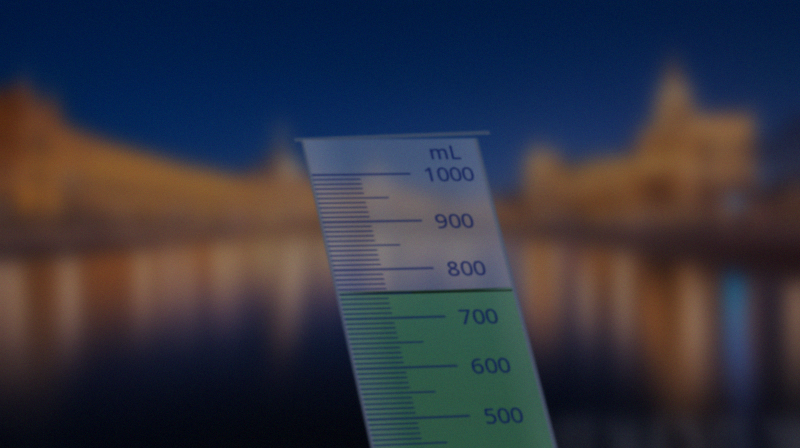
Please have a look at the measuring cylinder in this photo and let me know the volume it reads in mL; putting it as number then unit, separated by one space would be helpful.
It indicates 750 mL
